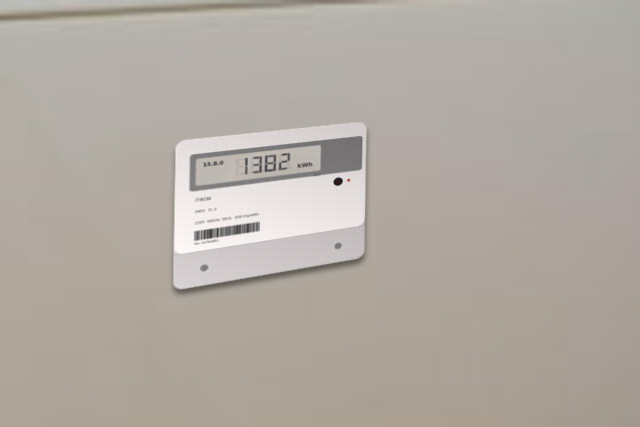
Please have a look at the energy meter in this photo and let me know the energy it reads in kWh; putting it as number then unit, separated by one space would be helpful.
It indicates 1382 kWh
